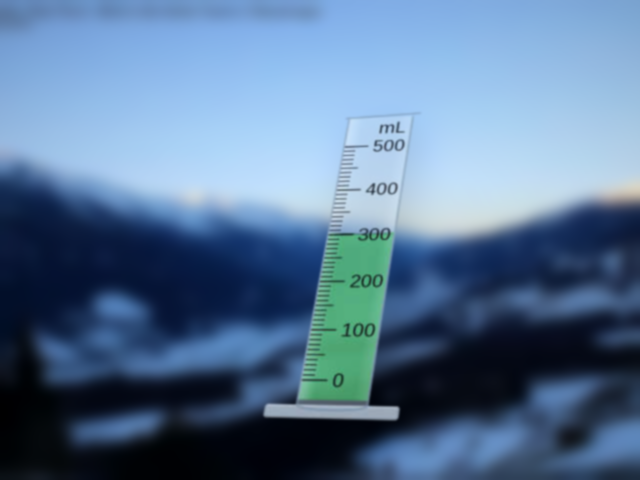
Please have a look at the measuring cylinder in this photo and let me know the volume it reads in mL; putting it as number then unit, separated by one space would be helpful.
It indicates 300 mL
